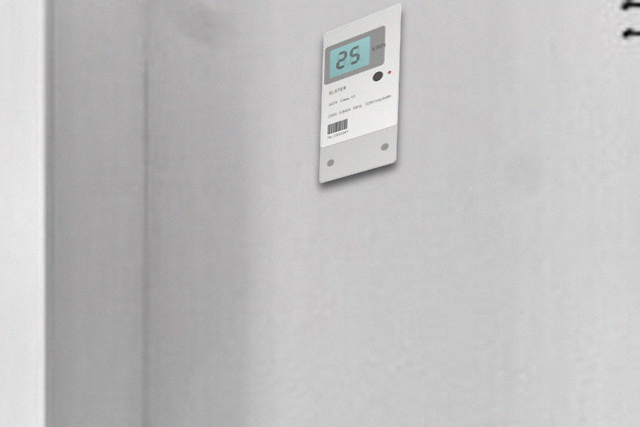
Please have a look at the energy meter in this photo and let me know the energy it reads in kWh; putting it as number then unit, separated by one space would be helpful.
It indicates 25 kWh
